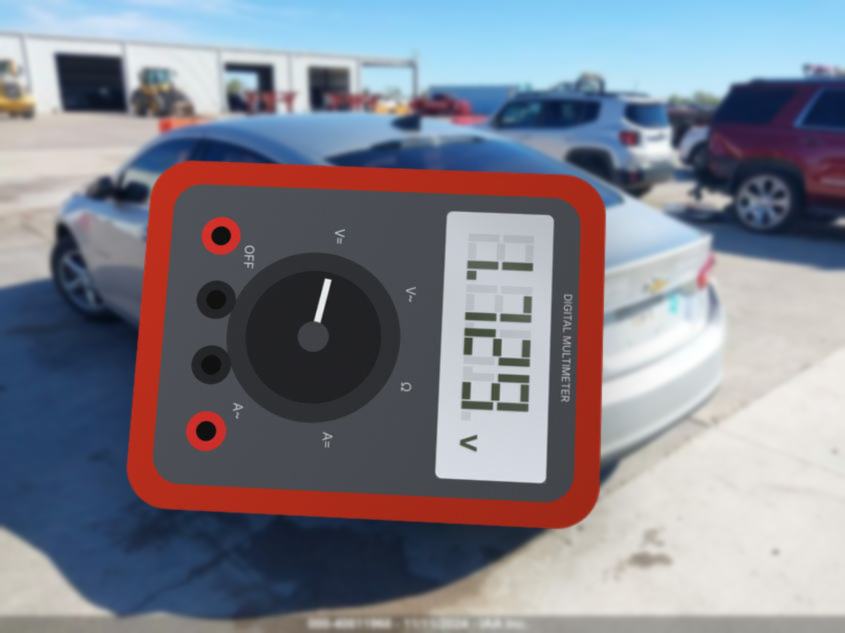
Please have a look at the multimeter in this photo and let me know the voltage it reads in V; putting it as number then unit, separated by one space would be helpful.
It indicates 1.729 V
